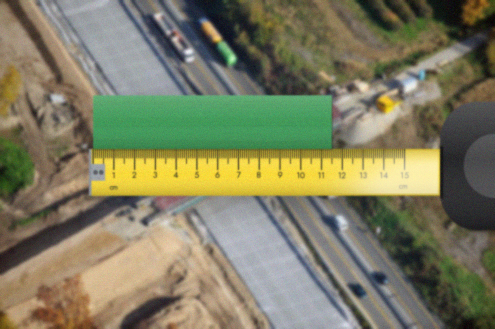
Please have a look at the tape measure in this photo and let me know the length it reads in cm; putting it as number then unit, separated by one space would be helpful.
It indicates 11.5 cm
